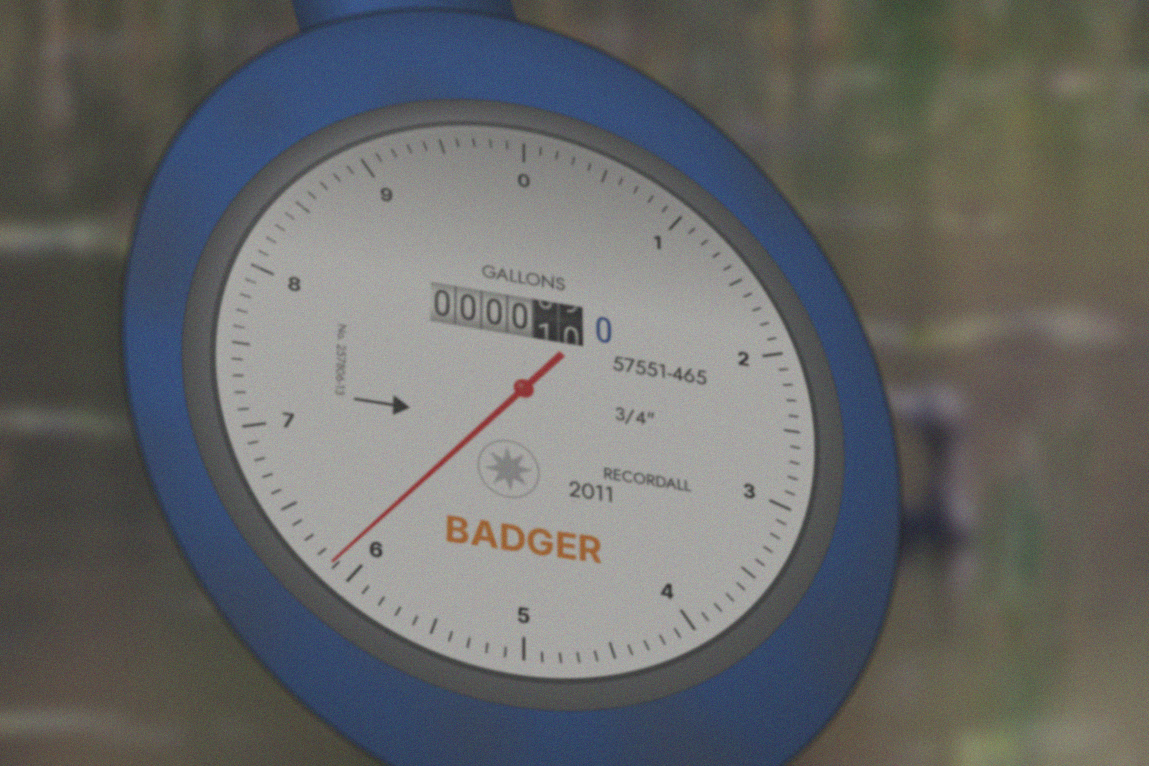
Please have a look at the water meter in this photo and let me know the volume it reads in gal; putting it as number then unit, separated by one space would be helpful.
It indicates 96.1 gal
